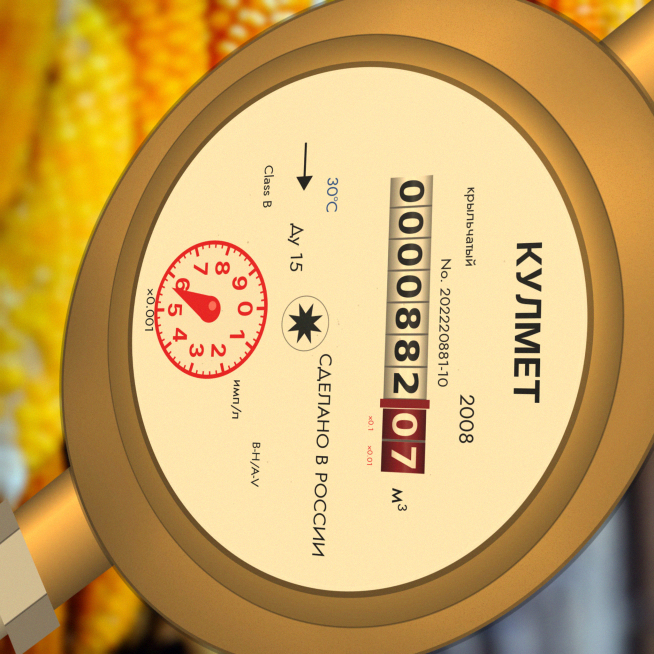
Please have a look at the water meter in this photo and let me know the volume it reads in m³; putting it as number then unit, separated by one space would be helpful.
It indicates 882.075 m³
